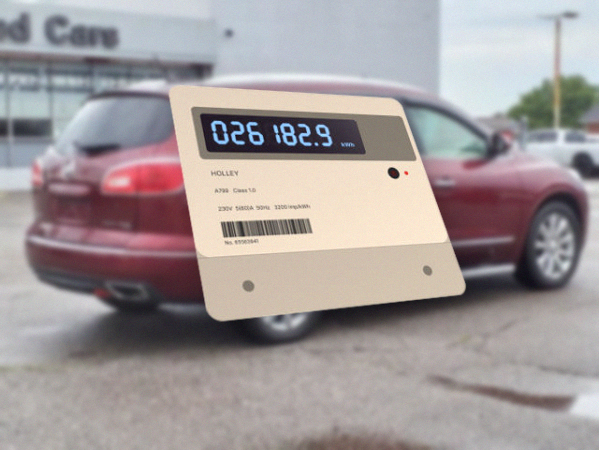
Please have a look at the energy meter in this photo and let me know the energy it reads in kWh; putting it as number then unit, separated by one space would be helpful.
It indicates 26182.9 kWh
